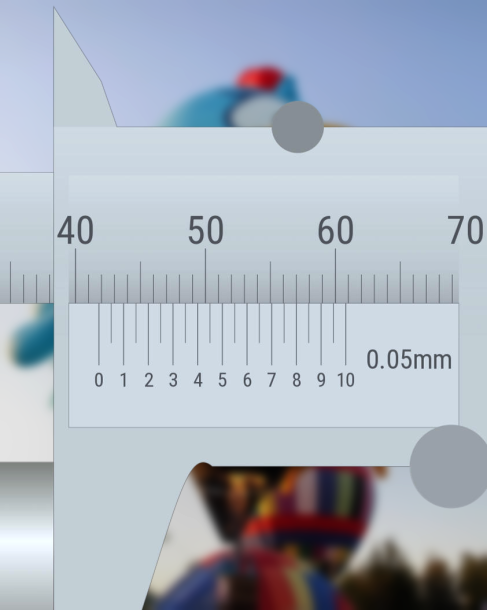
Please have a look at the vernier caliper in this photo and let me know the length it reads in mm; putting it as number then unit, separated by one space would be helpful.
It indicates 41.8 mm
